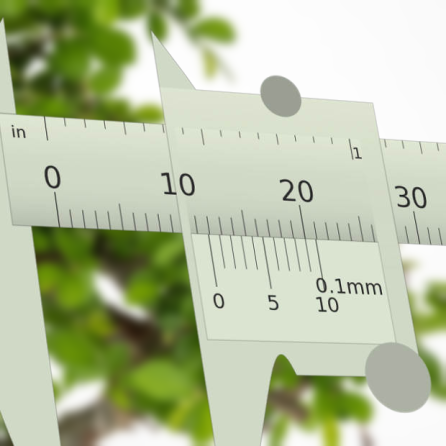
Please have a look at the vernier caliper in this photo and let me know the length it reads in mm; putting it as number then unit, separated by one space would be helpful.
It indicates 11.9 mm
